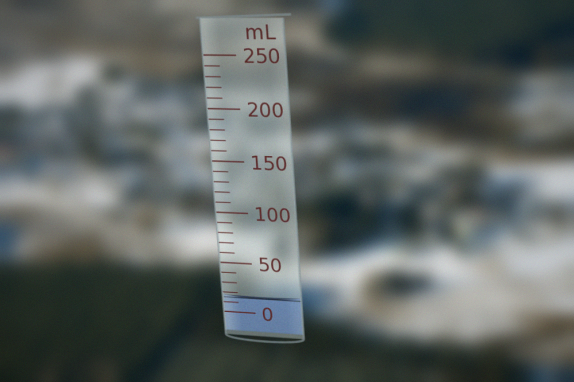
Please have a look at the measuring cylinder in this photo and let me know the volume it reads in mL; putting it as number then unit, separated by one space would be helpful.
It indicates 15 mL
